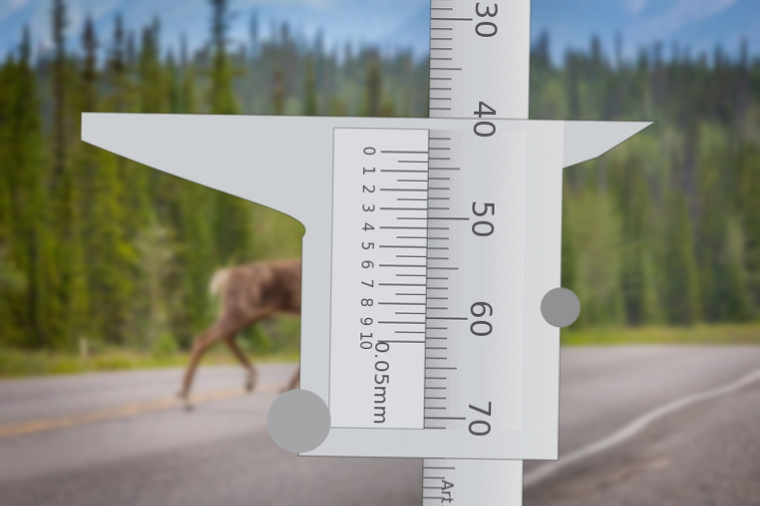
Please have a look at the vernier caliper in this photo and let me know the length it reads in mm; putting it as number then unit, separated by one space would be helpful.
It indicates 43.4 mm
